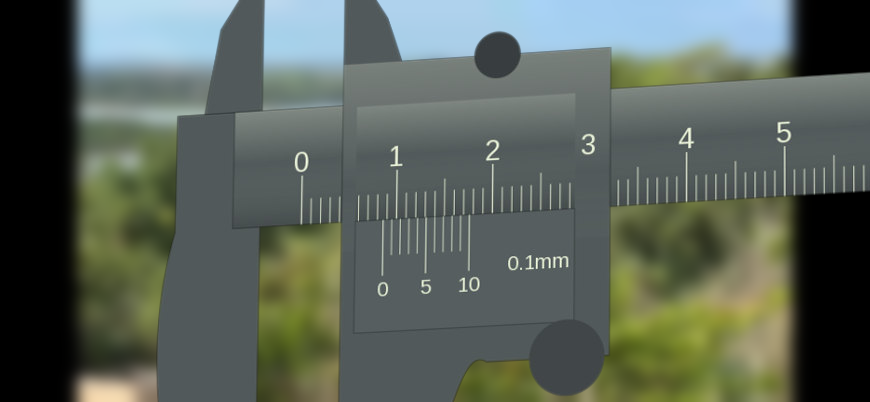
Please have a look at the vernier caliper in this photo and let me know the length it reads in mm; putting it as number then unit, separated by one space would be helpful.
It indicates 8.6 mm
